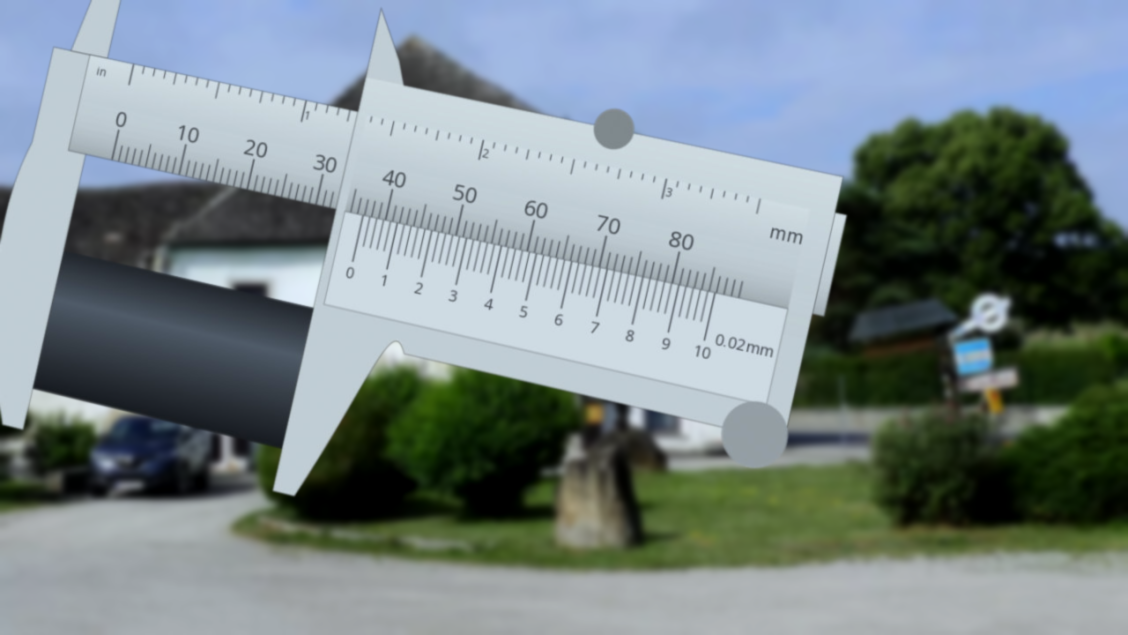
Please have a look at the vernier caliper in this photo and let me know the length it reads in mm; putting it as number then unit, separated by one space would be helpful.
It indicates 36.8 mm
